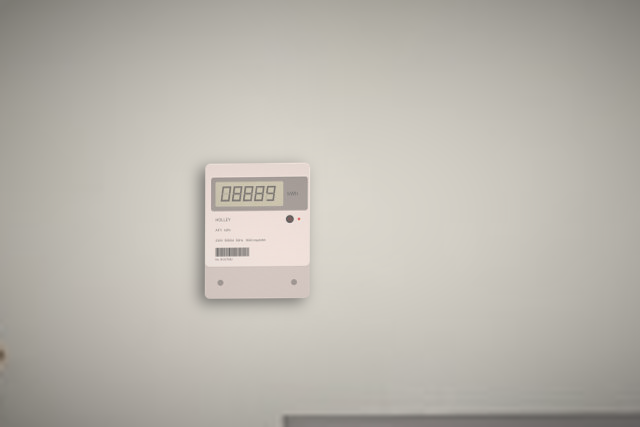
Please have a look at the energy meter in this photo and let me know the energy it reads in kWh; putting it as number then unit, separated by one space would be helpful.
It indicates 8889 kWh
